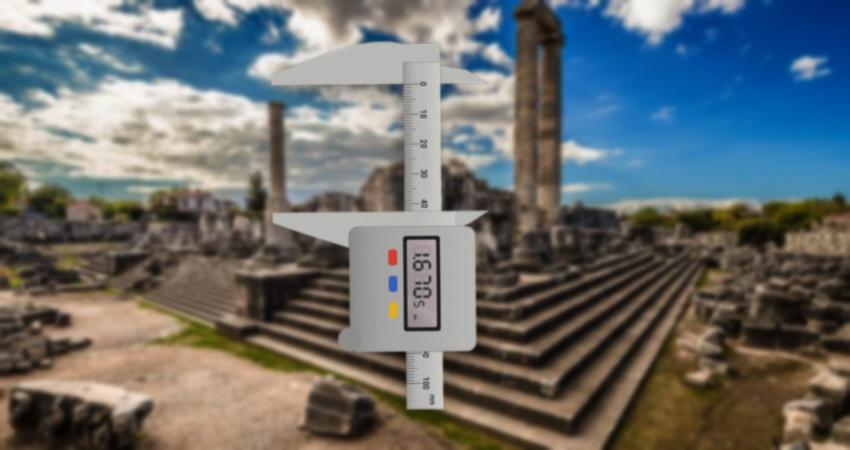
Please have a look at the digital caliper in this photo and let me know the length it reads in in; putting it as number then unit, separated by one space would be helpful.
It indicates 1.6705 in
